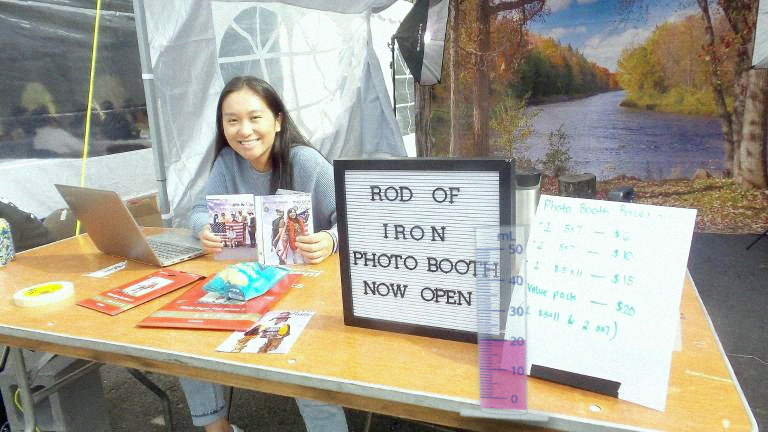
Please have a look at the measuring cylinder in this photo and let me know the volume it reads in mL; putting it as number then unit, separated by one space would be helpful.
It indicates 20 mL
